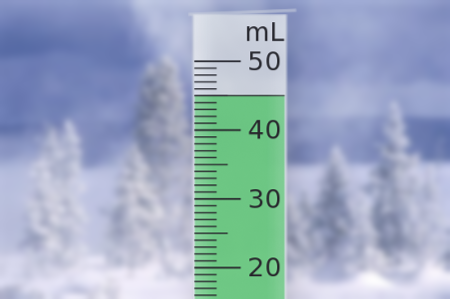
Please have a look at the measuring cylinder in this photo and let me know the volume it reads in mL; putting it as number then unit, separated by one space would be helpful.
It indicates 45 mL
